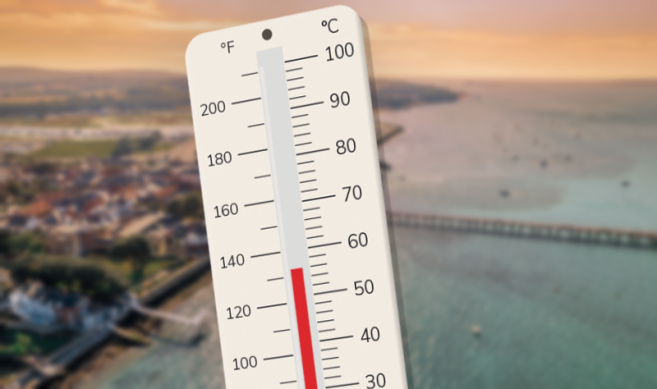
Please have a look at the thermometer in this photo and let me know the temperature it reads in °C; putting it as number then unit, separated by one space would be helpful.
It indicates 56 °C
